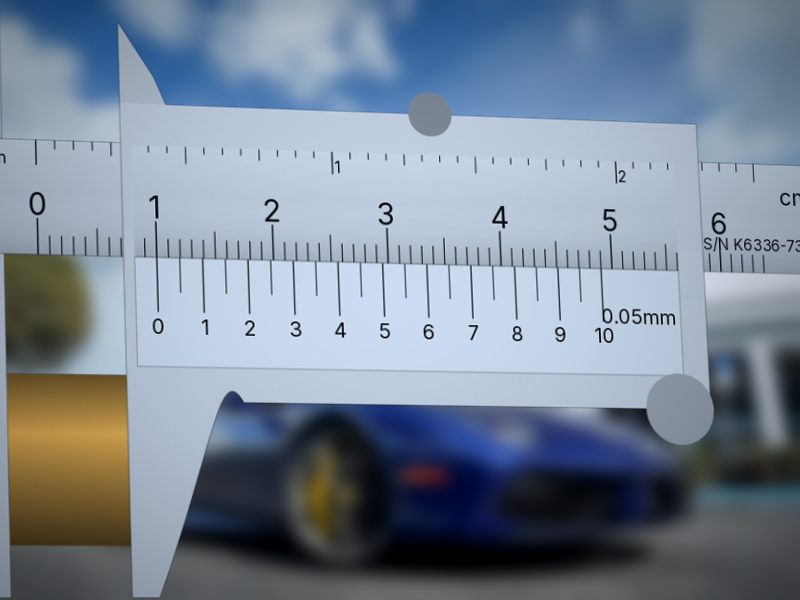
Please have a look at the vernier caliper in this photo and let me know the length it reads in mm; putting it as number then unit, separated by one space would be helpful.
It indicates 10.0 mm
